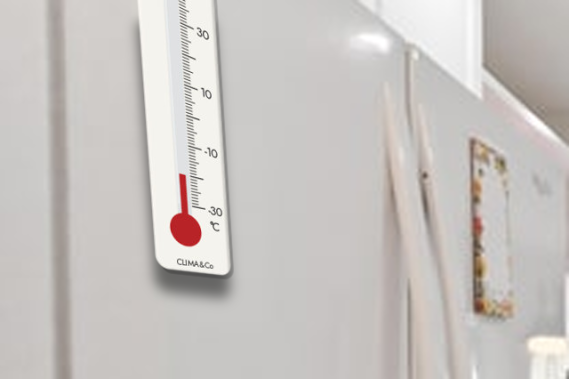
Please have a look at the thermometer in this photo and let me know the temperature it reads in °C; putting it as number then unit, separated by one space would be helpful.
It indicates -20 °C
